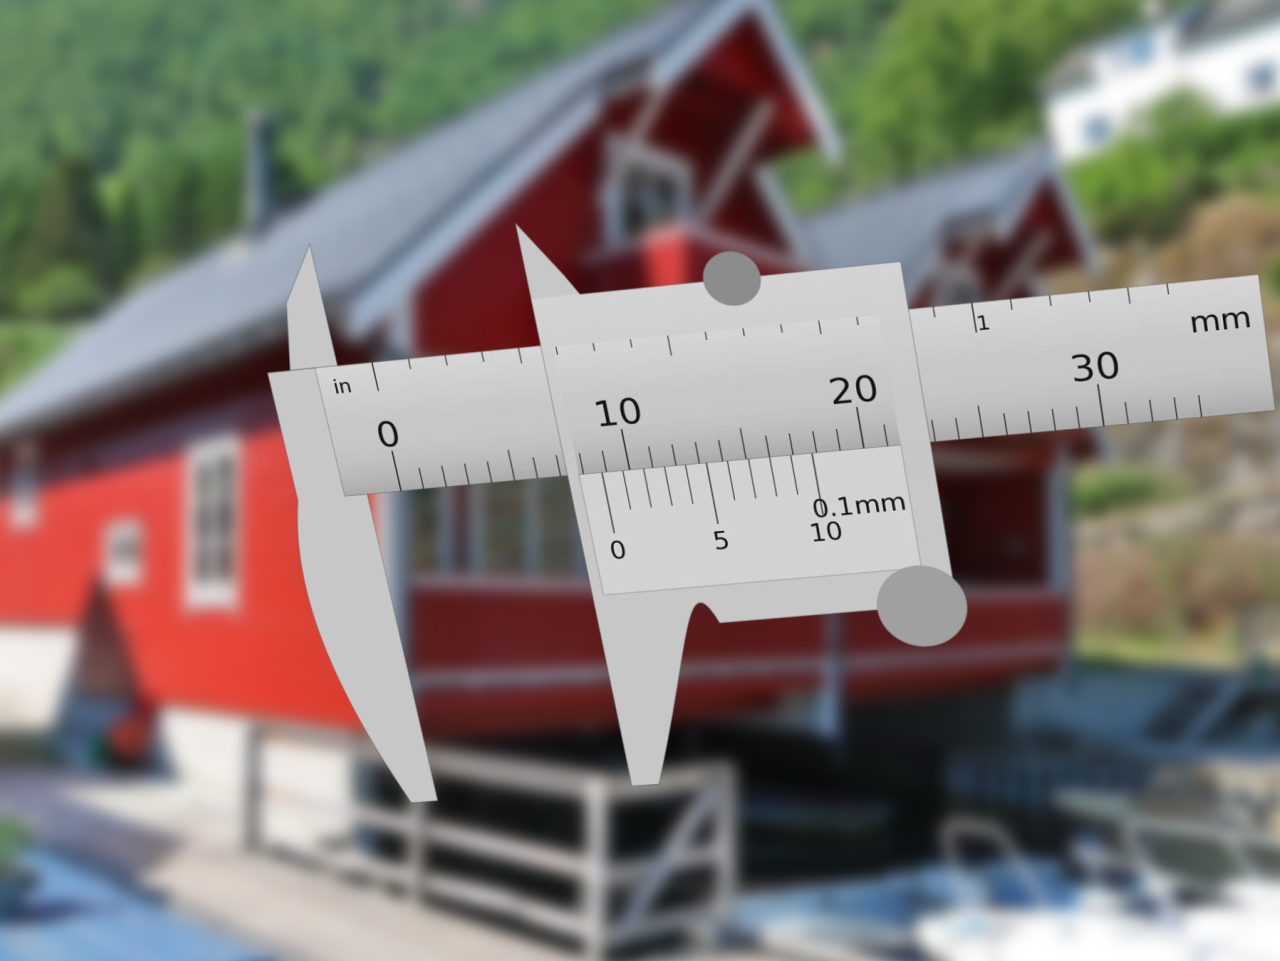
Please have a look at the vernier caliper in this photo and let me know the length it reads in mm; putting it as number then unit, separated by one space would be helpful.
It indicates 8.8 mm
